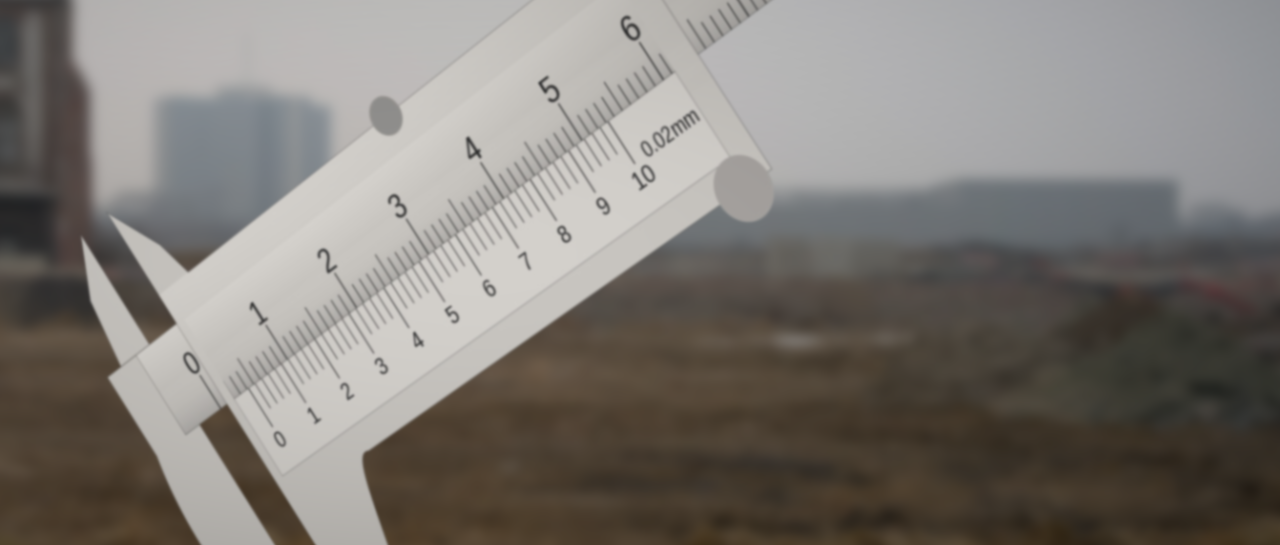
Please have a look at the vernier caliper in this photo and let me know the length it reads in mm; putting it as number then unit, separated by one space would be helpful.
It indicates 4.2 mm
